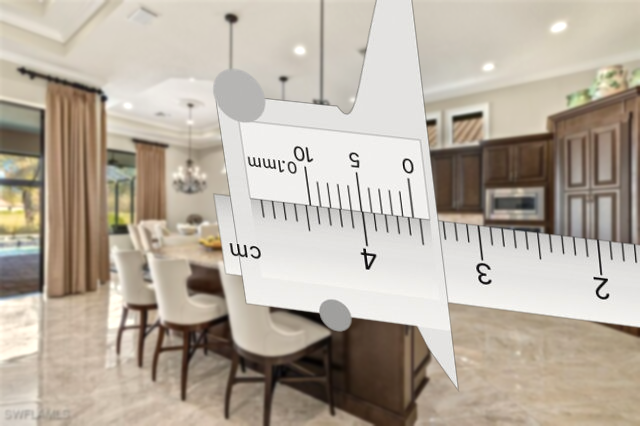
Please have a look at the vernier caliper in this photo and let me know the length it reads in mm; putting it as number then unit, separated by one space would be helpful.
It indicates 35.6 mm
